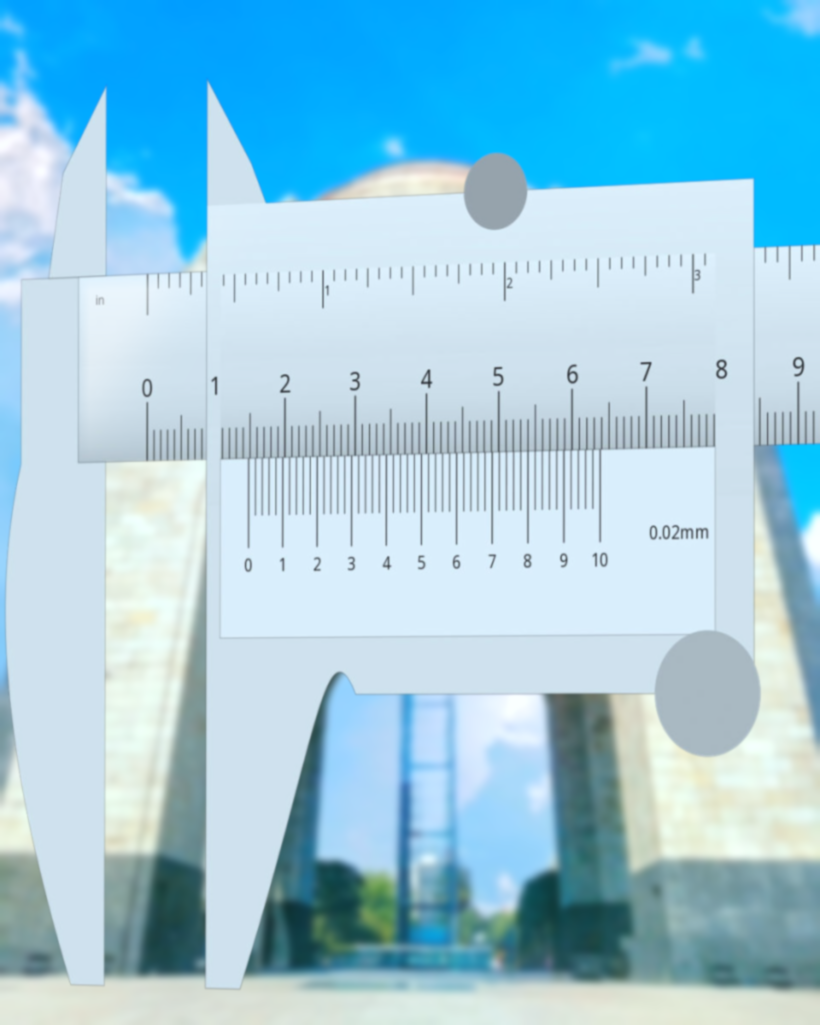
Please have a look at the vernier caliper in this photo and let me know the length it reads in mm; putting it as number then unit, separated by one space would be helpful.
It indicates 14.8 mm
